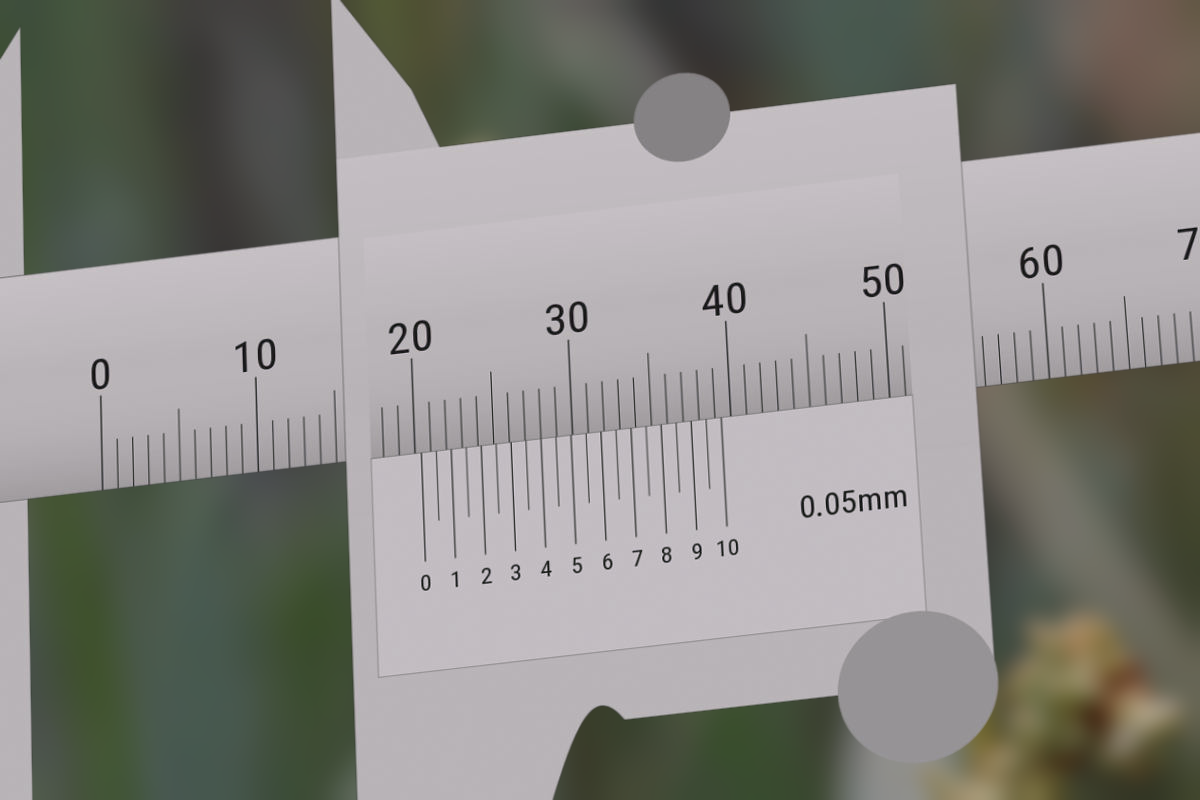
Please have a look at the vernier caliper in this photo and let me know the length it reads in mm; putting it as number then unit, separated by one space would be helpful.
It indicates 20.4 mm
